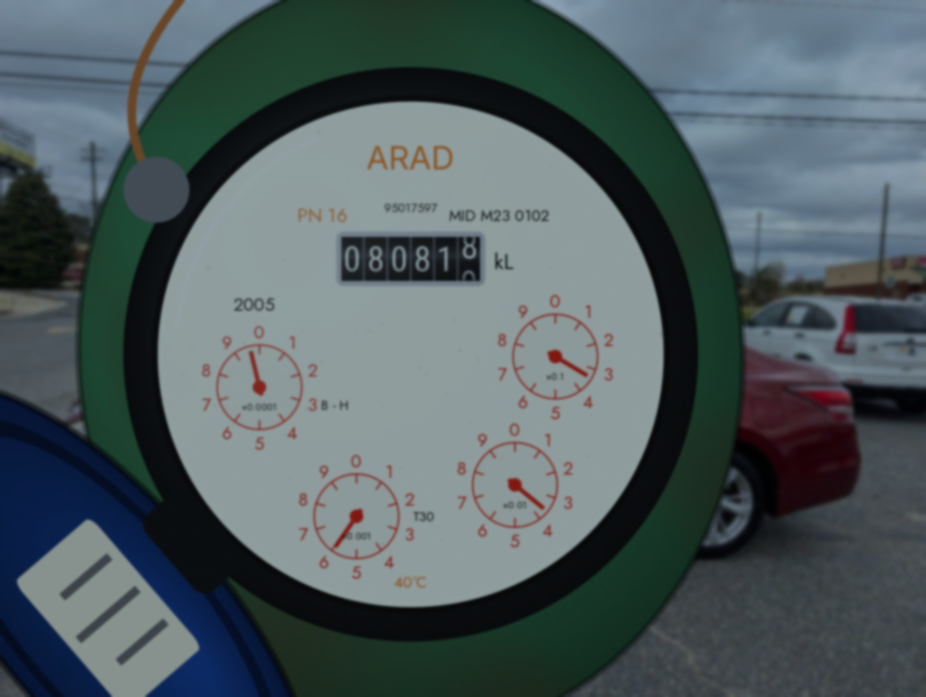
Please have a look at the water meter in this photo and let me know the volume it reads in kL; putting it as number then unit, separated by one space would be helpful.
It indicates 80818.3359 kL
